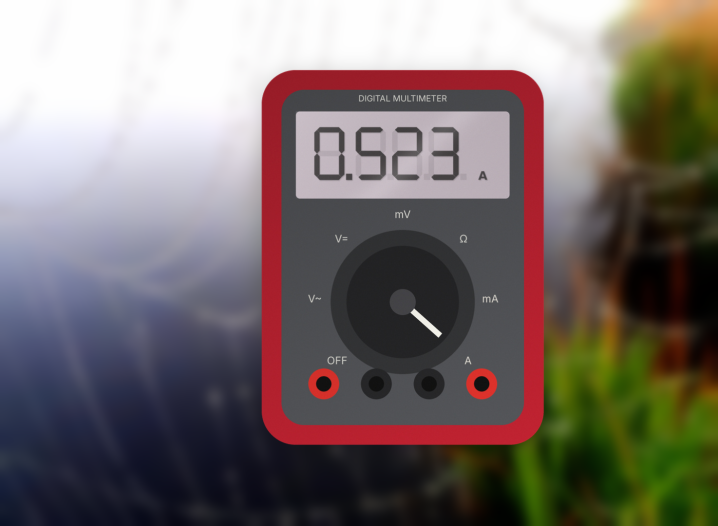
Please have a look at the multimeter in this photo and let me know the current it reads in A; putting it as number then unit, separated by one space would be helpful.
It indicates 0.523 A
